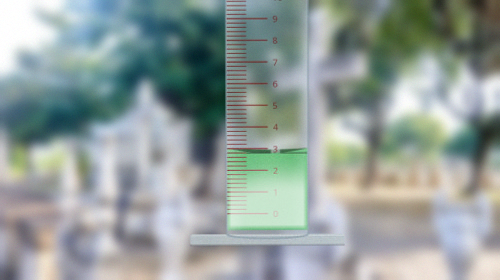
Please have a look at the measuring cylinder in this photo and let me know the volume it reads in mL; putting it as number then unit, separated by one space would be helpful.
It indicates 2.8 mL
